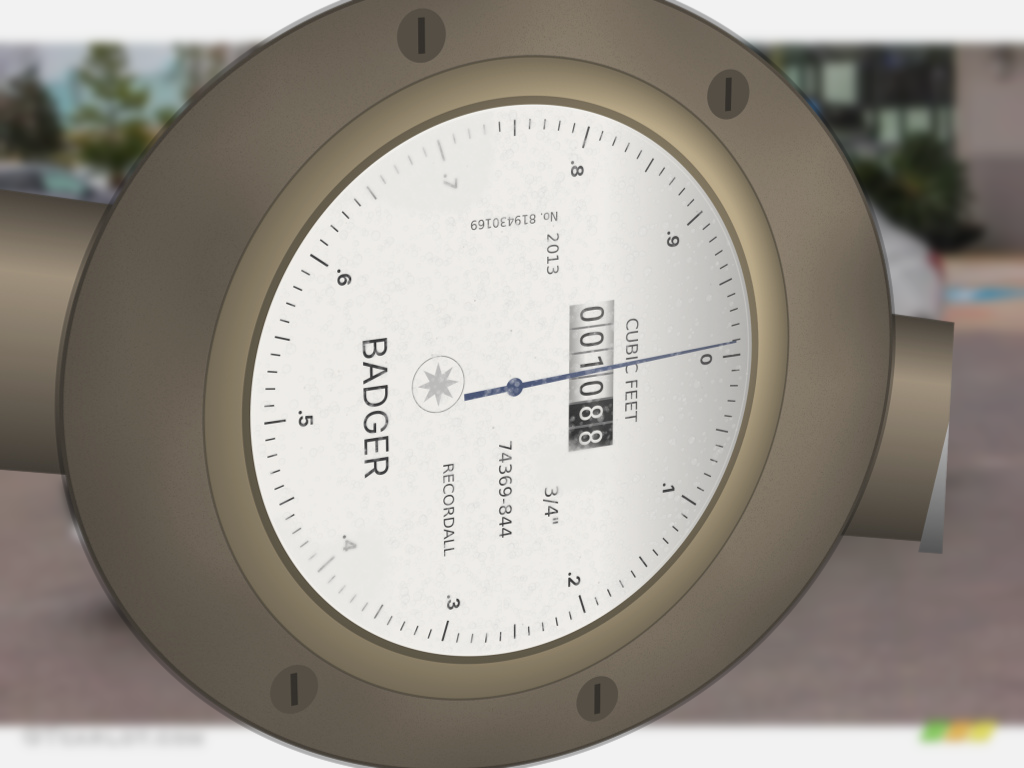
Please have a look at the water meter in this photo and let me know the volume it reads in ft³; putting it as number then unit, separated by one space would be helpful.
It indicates 1087.99 ft³
